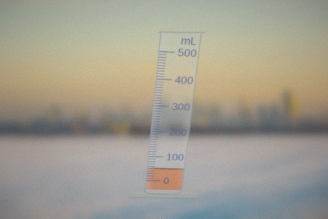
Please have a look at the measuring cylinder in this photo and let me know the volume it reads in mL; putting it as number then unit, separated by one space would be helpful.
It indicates 50 mL
